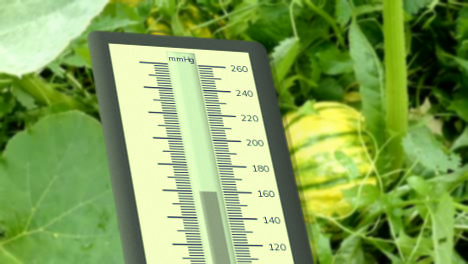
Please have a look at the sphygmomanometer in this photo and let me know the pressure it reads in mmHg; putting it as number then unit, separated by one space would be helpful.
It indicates 160 mmHg
